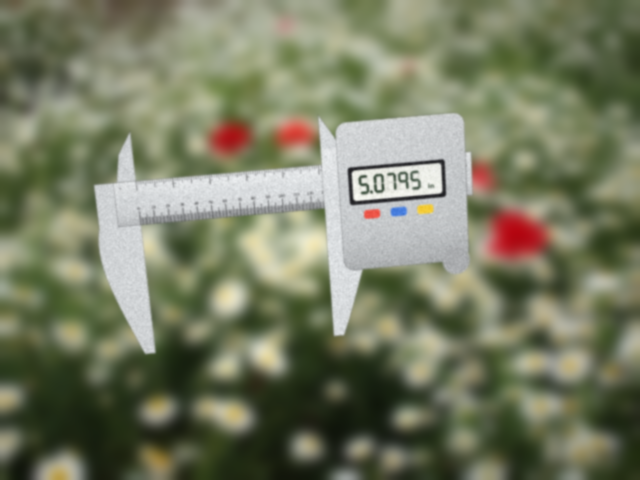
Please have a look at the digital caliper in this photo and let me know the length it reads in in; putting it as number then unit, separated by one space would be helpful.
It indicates 5.0795 in
